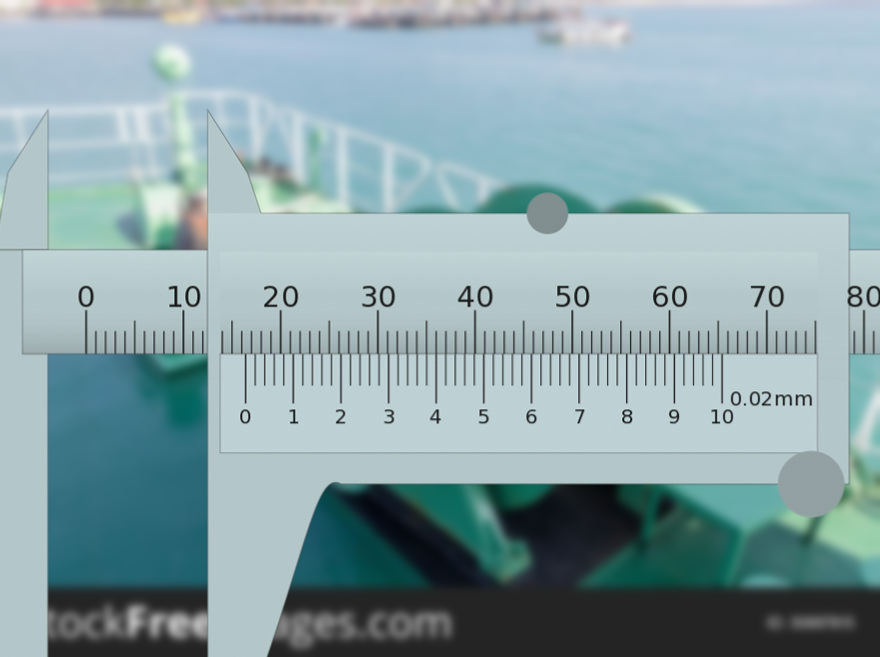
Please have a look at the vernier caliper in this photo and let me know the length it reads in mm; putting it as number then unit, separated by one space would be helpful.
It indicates 16.4 mm
